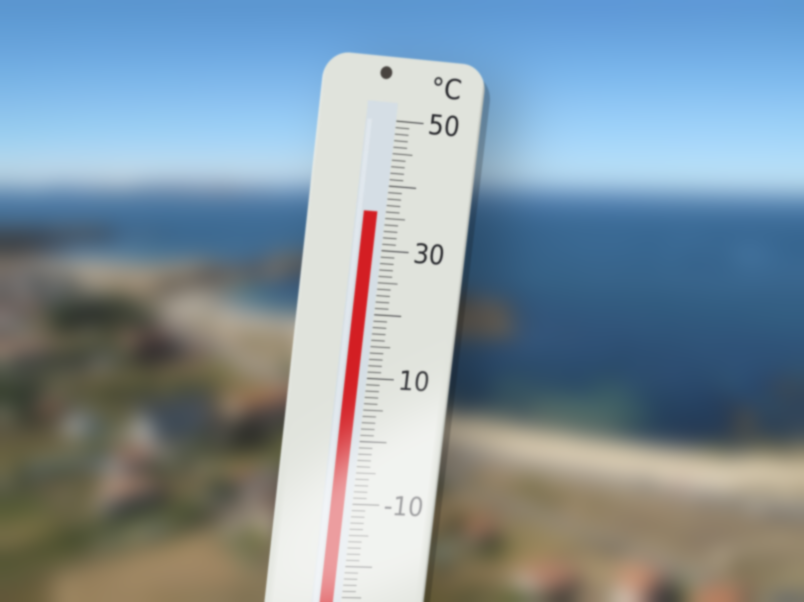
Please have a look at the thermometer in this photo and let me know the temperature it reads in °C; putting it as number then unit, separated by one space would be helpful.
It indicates 36 °C
